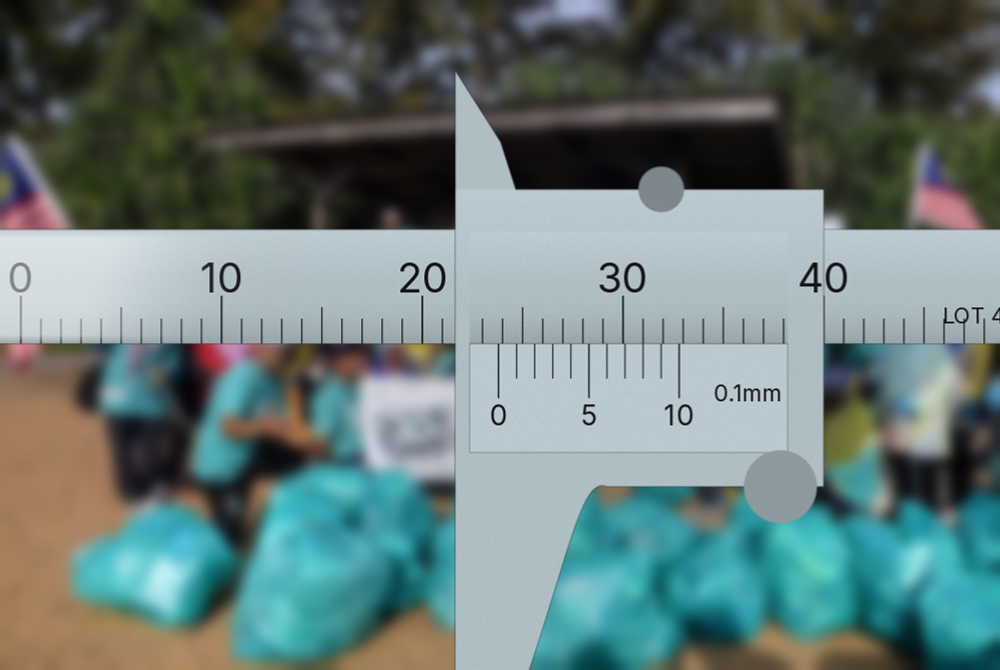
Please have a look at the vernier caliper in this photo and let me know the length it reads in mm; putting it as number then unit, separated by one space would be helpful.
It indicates 23.8 mm
